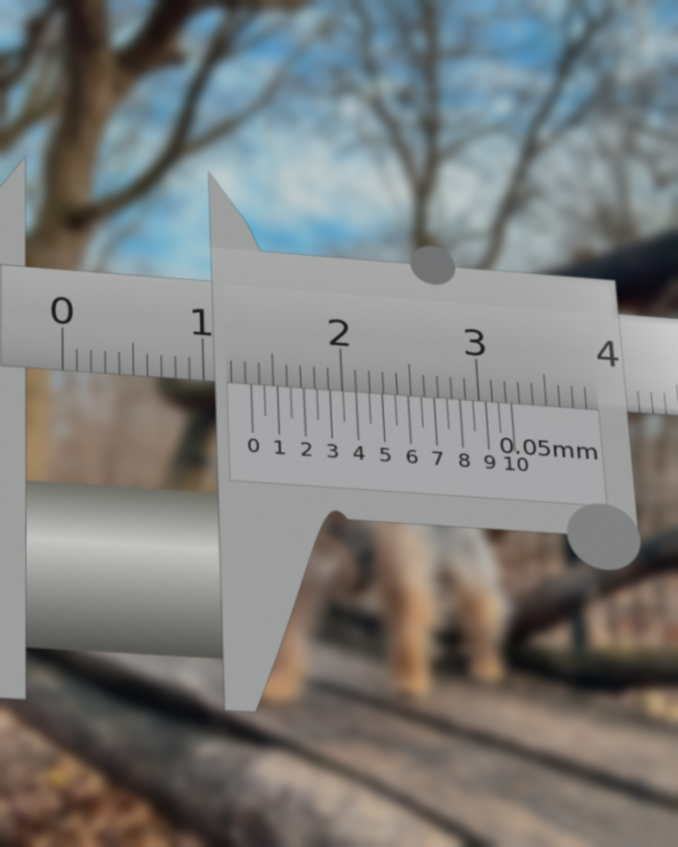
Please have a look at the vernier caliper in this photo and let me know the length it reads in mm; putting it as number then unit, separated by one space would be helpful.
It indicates 13.4 mm
